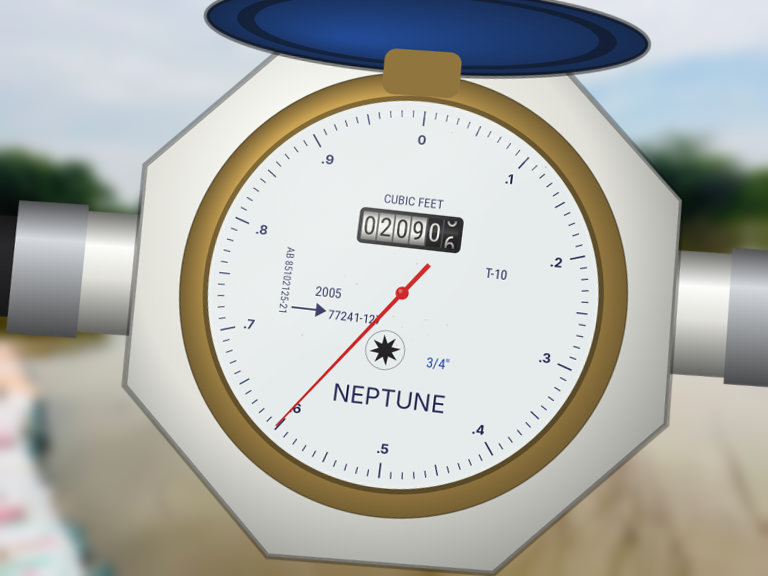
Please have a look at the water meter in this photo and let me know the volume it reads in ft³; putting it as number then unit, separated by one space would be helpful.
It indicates 20905.60 ft³
